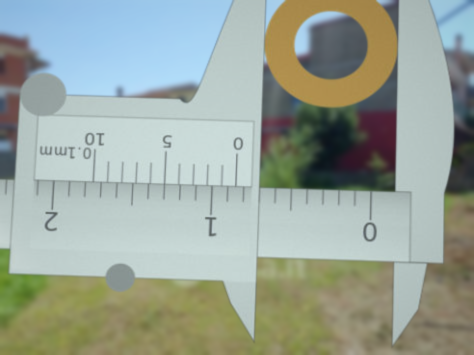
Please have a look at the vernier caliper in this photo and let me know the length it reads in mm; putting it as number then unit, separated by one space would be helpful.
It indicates 8.5 mm
